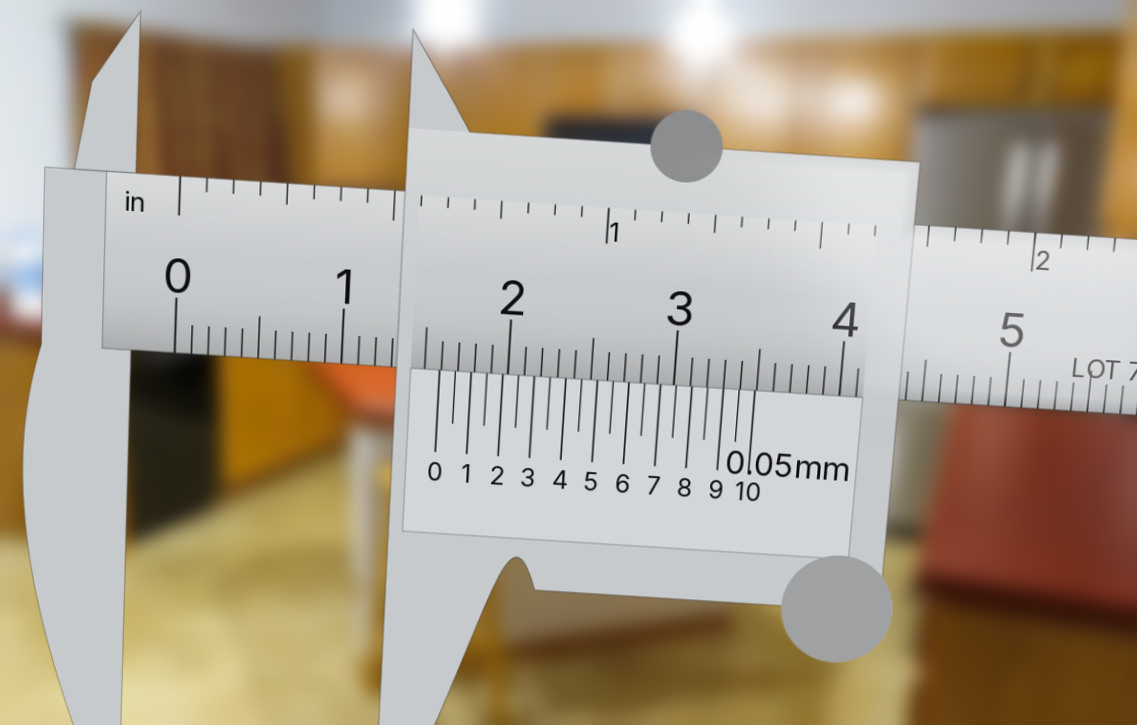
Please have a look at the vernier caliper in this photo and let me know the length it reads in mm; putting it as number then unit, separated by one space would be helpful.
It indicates 15.9 mm
